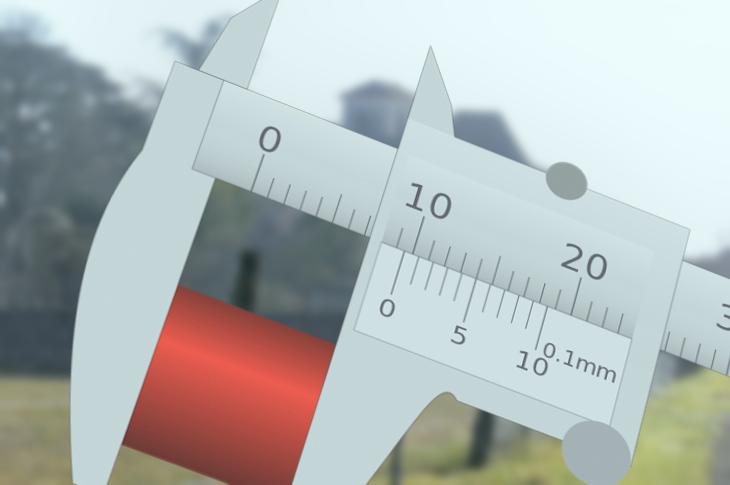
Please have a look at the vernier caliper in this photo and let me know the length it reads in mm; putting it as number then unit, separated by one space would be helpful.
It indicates 9.5 mm
